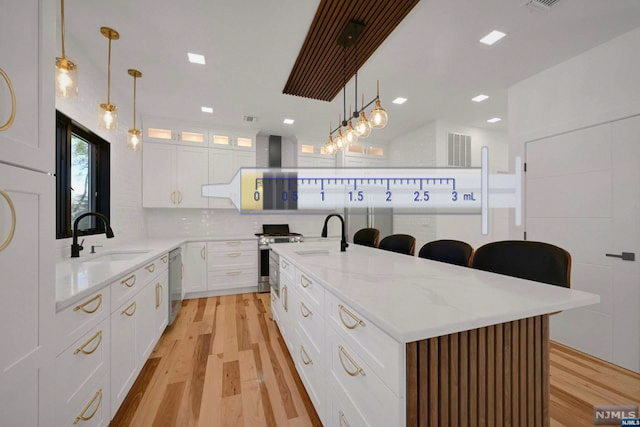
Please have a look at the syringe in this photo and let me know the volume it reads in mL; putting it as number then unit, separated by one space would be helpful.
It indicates 0.1 mL
